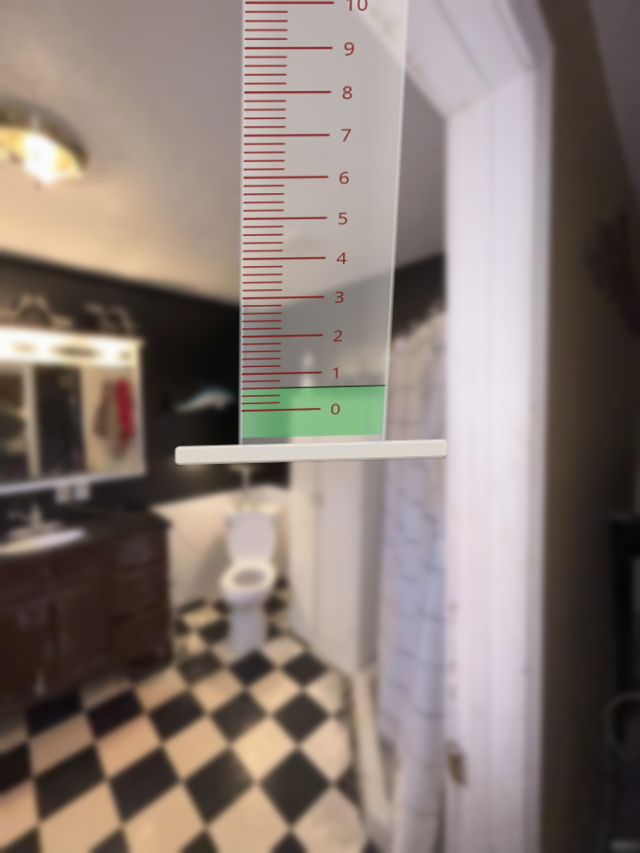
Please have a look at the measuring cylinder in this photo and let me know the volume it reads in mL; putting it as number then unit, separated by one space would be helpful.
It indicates 0.6 mL
